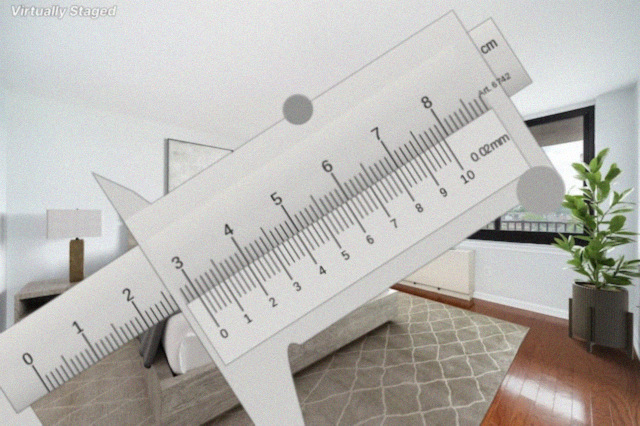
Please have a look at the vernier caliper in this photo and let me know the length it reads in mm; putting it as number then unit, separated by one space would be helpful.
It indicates 30.0 mm
